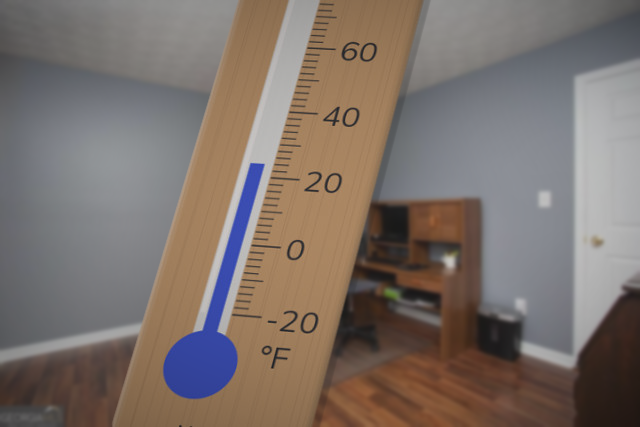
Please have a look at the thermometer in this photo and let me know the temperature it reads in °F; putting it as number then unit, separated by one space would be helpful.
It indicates 24 °F
